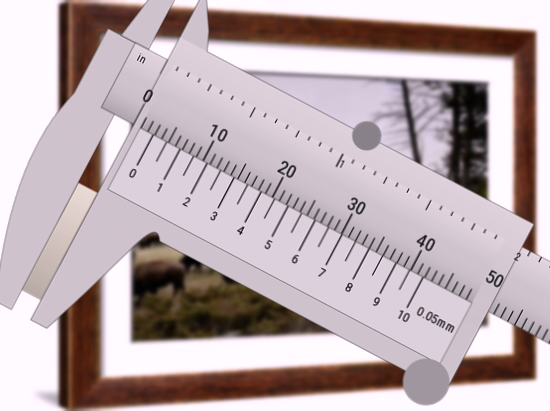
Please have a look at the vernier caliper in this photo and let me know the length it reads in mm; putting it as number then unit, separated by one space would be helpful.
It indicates 2.8 mm
